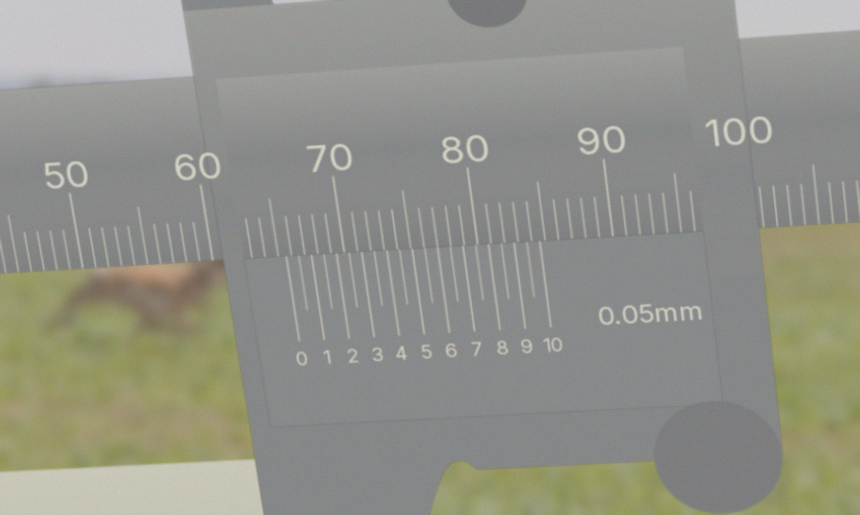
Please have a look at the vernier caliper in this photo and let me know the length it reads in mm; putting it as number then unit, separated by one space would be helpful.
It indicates 65.6 mm
